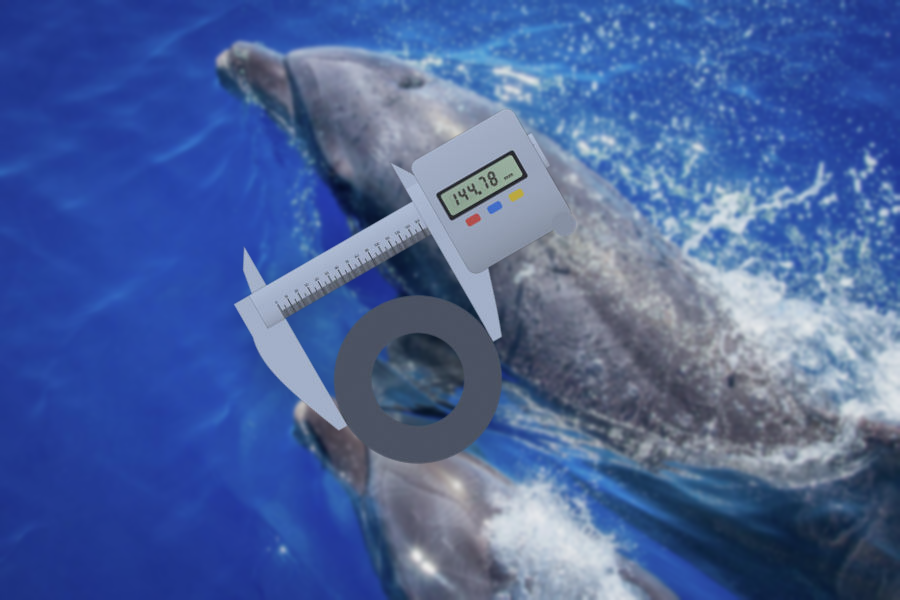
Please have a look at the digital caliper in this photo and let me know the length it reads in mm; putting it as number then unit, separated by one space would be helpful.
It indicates 144.78 mm
